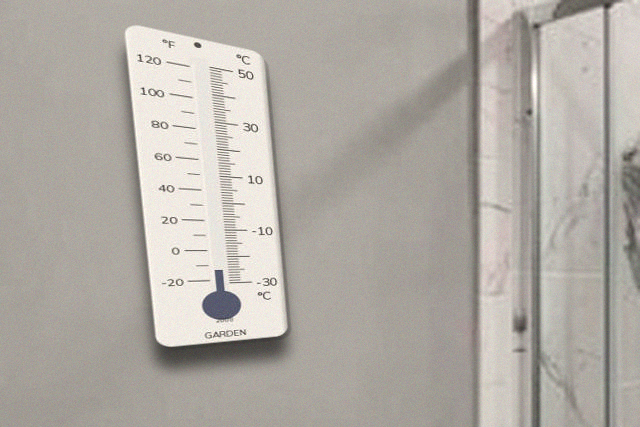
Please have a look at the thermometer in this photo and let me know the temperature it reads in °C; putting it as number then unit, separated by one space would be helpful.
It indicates -25 °C
